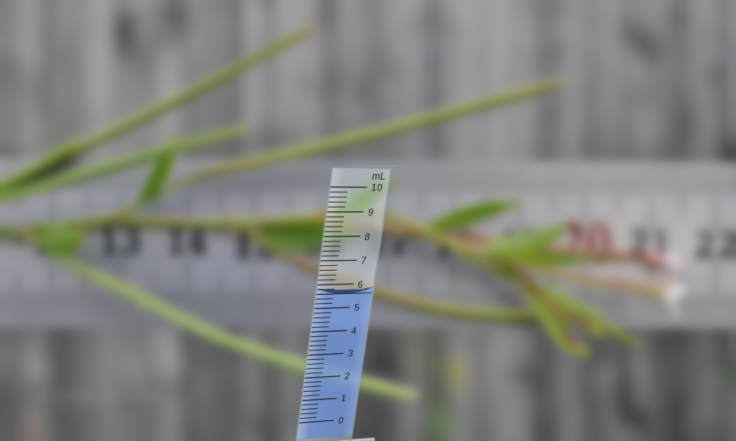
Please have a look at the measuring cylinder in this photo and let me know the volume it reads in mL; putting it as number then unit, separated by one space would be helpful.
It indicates 5.6 mL
